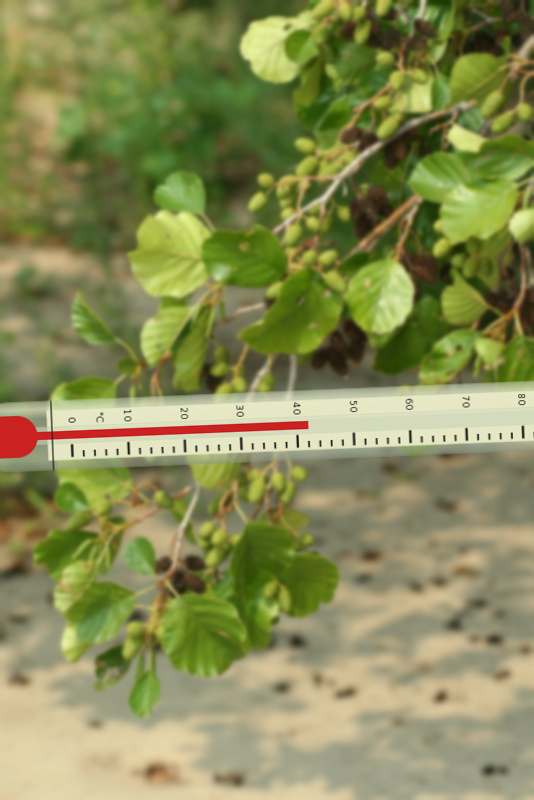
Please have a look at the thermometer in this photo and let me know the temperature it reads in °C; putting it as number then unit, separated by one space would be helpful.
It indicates 42 °C
